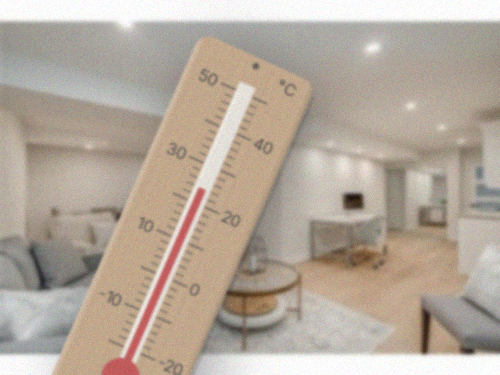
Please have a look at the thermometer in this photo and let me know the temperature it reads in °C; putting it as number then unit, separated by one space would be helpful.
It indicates 24 °C
